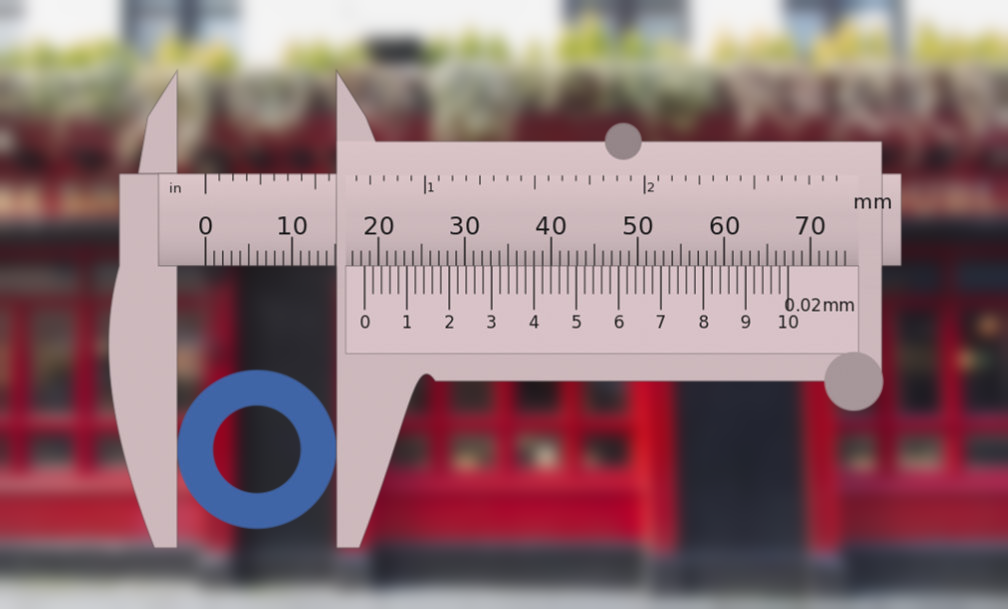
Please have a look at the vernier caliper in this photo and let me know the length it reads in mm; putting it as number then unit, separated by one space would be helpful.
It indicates 18.4 mm
